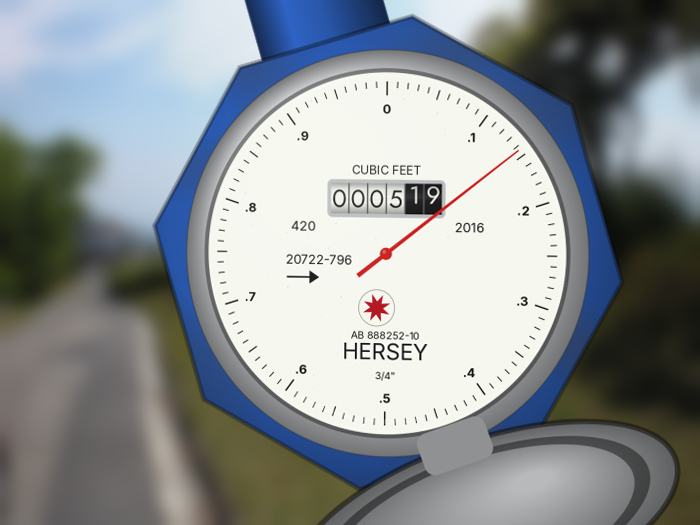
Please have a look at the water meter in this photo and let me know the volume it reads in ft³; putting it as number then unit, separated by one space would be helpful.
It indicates 519.14 ft³
